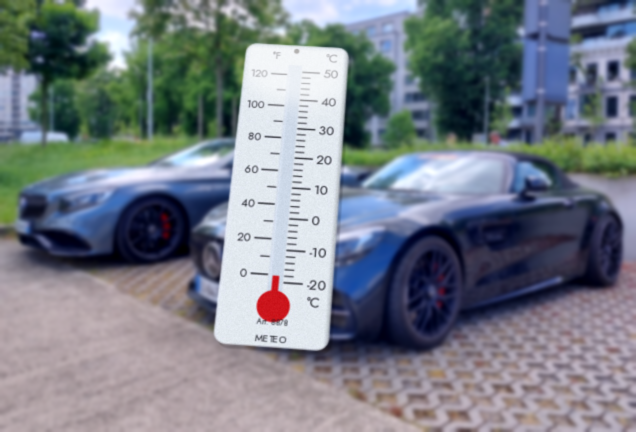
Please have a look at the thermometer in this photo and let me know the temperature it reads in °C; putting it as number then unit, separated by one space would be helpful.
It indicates -18 °C
